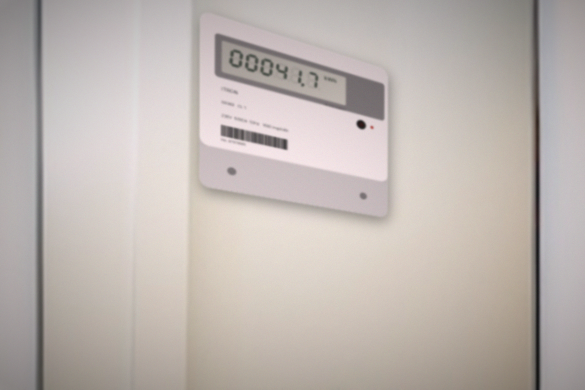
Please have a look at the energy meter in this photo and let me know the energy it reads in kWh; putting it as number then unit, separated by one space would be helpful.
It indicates 41.7 kWh
